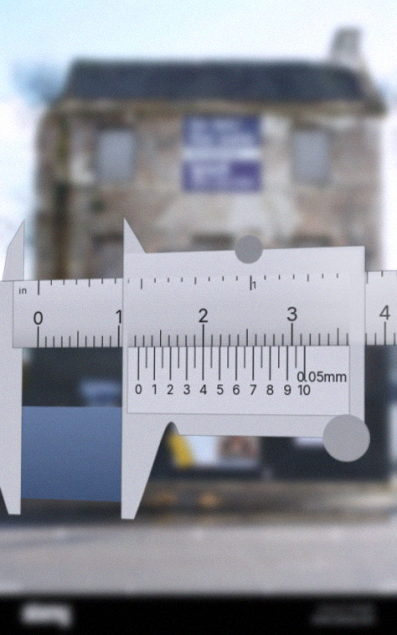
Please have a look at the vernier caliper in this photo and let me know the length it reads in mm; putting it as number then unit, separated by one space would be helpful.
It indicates 12.4 mm
